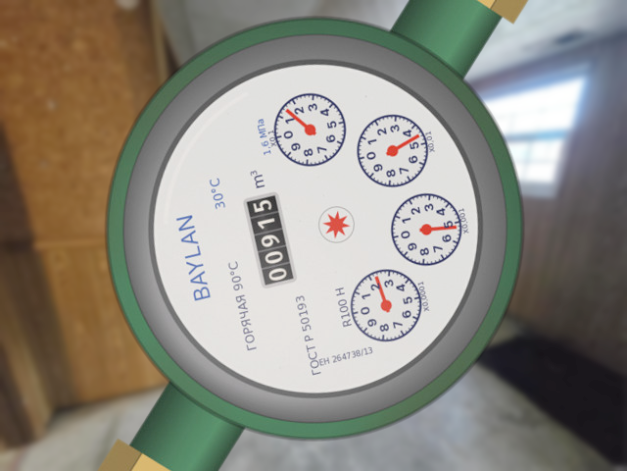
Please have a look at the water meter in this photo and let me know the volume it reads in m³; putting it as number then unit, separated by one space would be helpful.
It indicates 915.1452 m³
